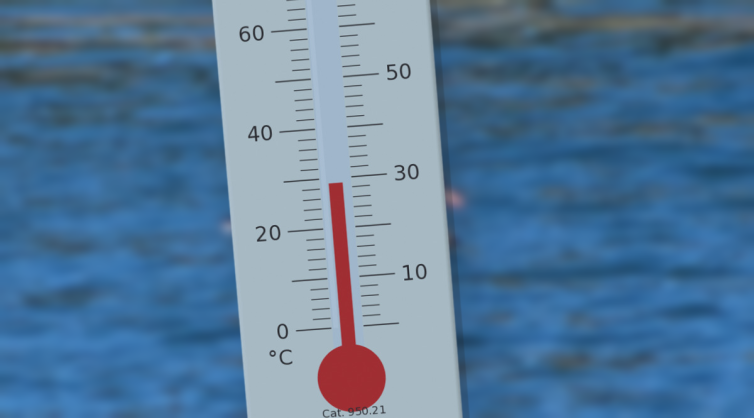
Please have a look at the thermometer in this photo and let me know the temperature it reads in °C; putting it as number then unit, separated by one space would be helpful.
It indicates 29 °C
